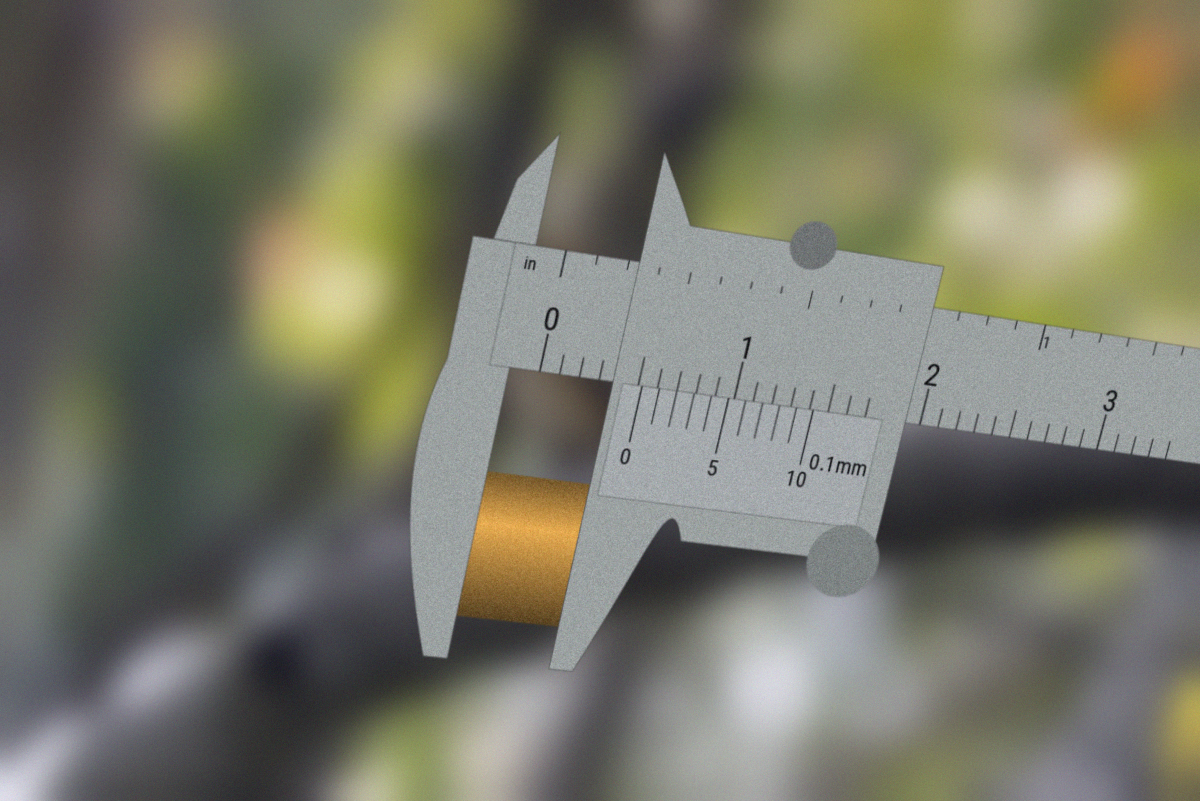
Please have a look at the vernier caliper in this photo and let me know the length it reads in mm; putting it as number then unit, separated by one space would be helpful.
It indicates 5.2 mm
